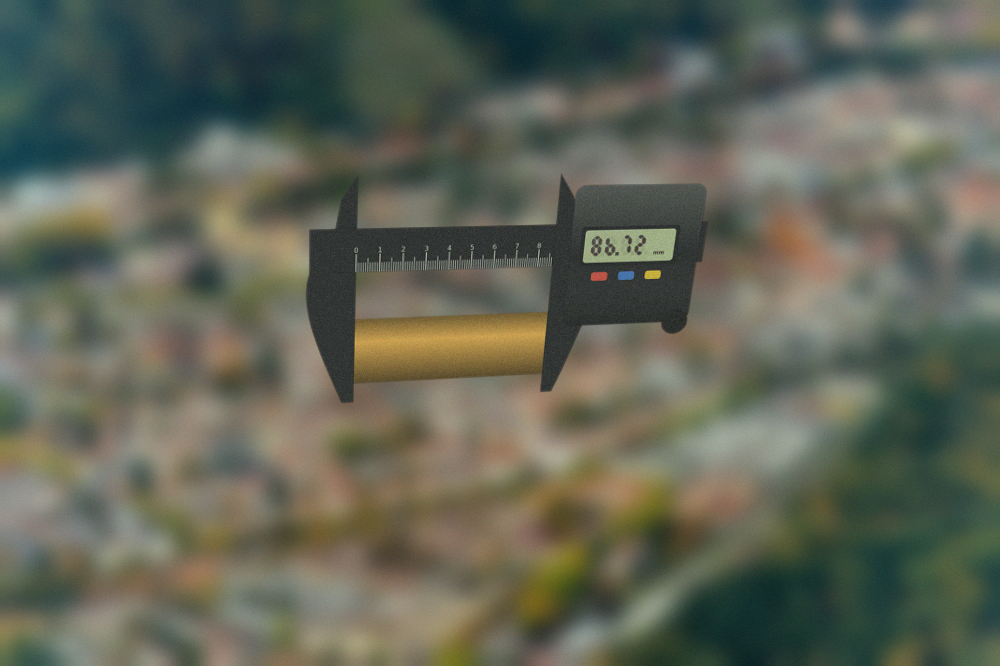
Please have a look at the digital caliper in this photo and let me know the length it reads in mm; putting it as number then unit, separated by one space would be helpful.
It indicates 86.72 mm
